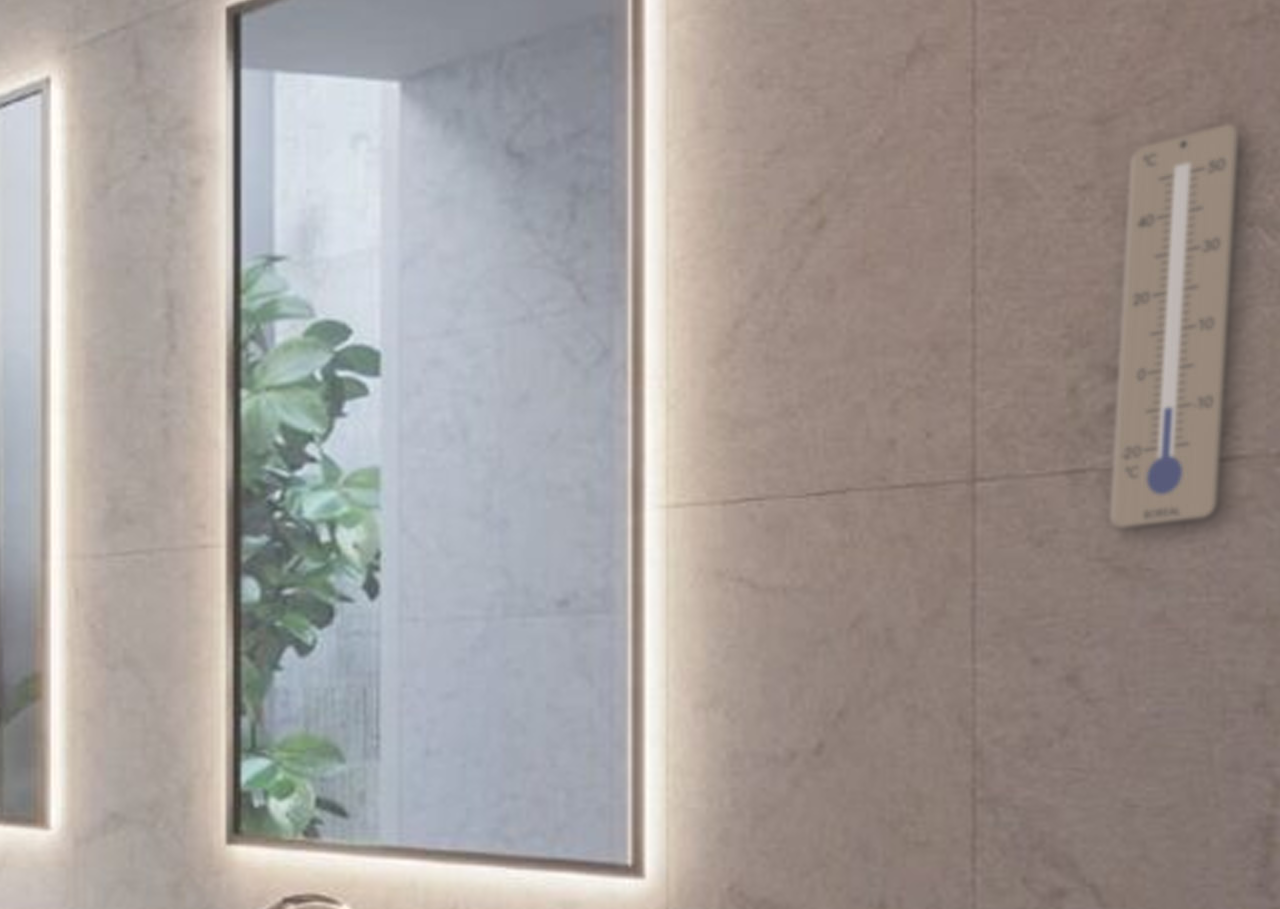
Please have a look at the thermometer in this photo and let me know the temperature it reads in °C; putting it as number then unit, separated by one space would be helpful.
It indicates -10 °C
